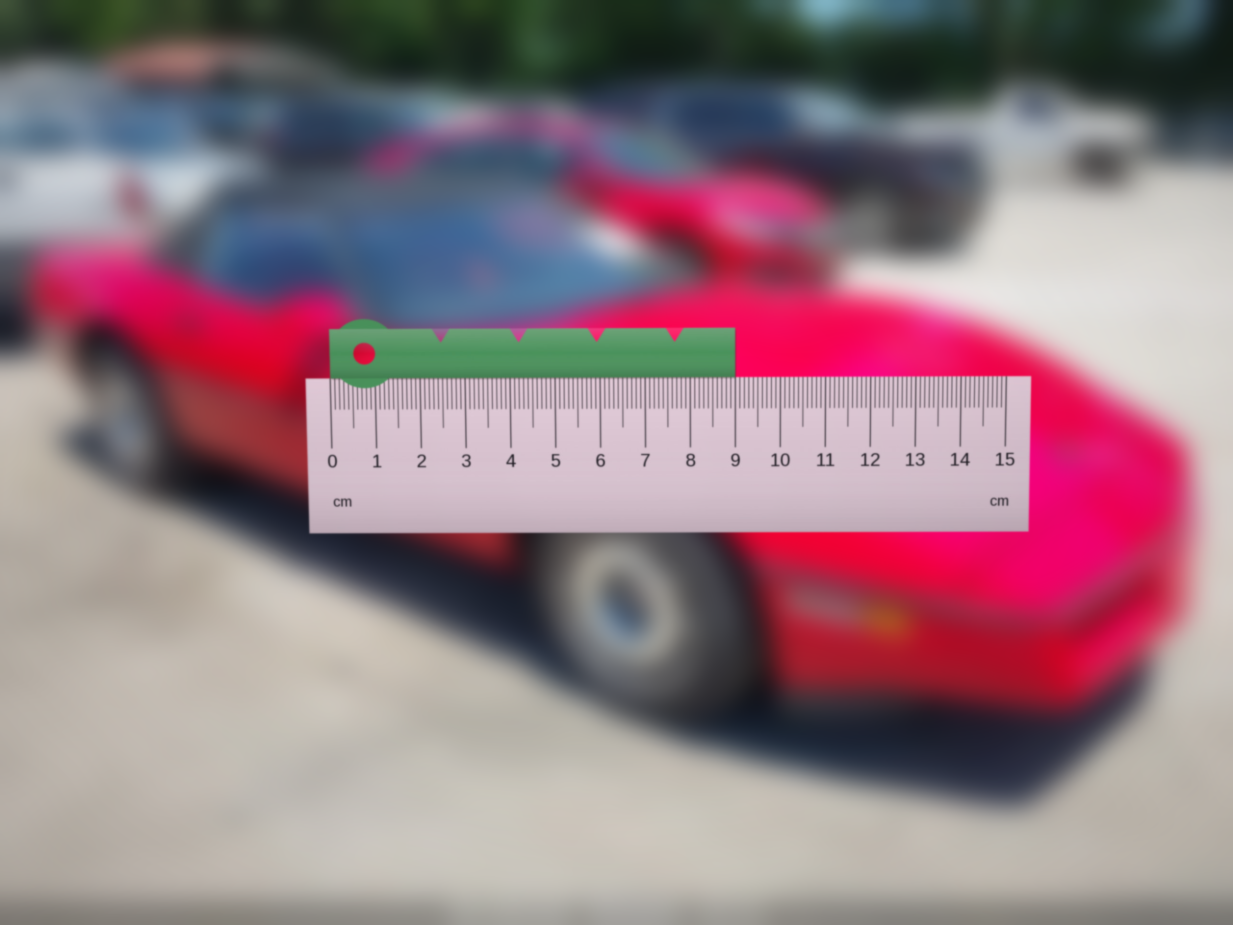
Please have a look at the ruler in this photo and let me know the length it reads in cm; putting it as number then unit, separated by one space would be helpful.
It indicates 9 cm
